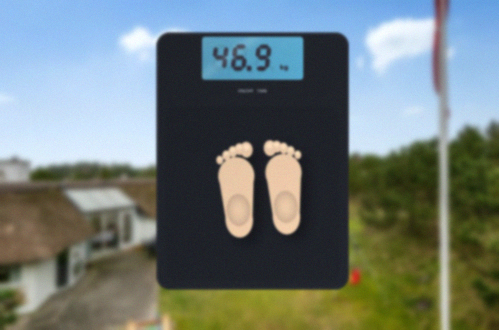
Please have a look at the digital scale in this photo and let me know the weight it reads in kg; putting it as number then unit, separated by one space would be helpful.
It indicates 46.9 kg
